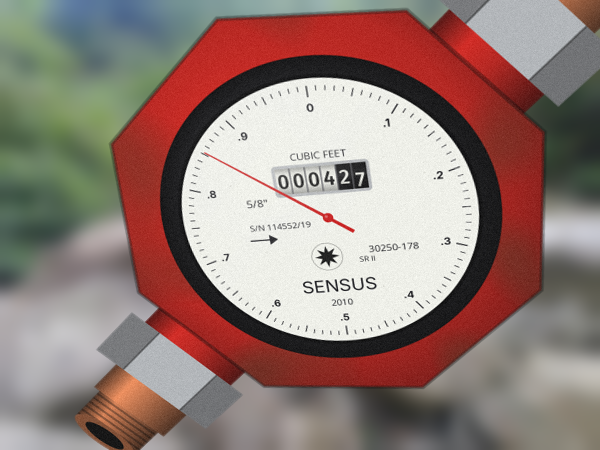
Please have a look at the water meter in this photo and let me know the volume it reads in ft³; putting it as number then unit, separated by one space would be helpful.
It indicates 426.85 ft³
